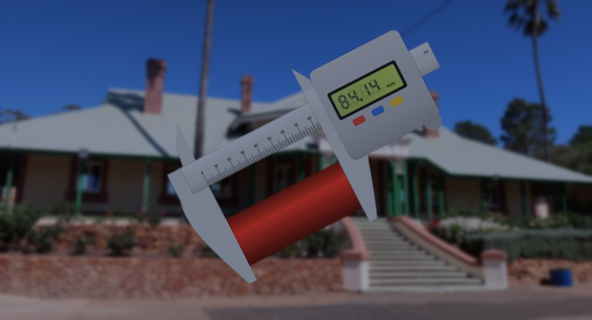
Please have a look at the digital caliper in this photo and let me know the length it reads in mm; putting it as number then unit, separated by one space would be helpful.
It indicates 84.14 mm
